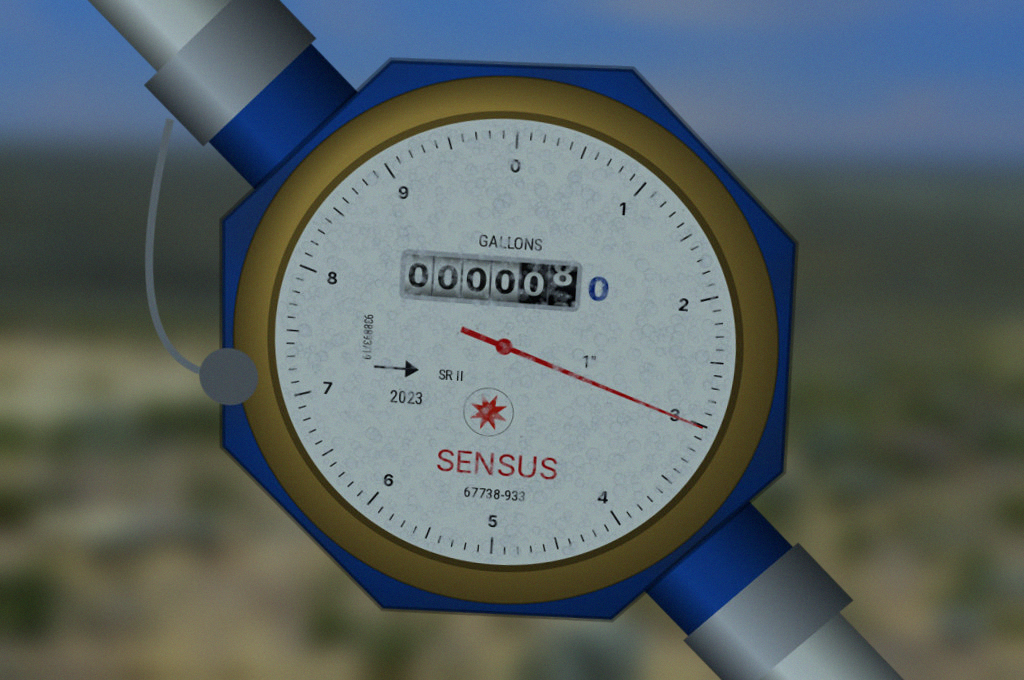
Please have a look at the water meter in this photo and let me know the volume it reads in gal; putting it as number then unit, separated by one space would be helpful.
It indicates 83.0 gal
